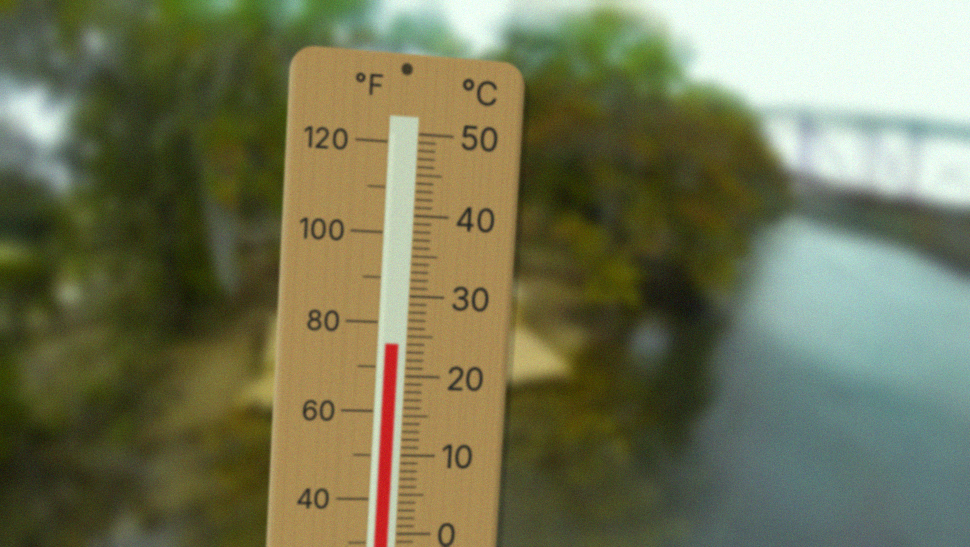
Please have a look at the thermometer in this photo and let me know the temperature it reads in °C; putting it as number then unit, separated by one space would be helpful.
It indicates 24 °C
